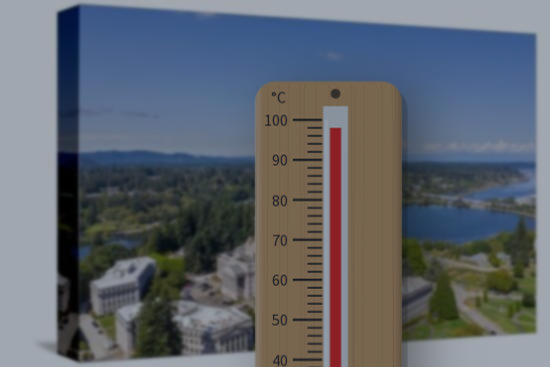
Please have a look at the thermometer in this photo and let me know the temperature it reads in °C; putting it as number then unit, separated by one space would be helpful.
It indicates 98 °C
